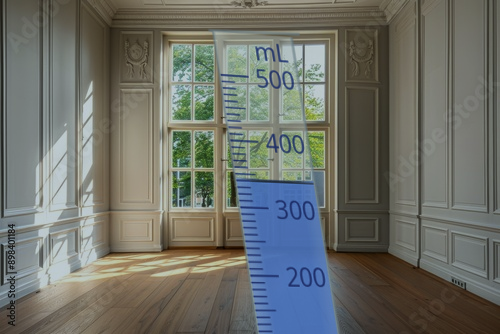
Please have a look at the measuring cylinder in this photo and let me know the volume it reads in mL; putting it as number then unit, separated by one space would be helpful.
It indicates 340 mL
